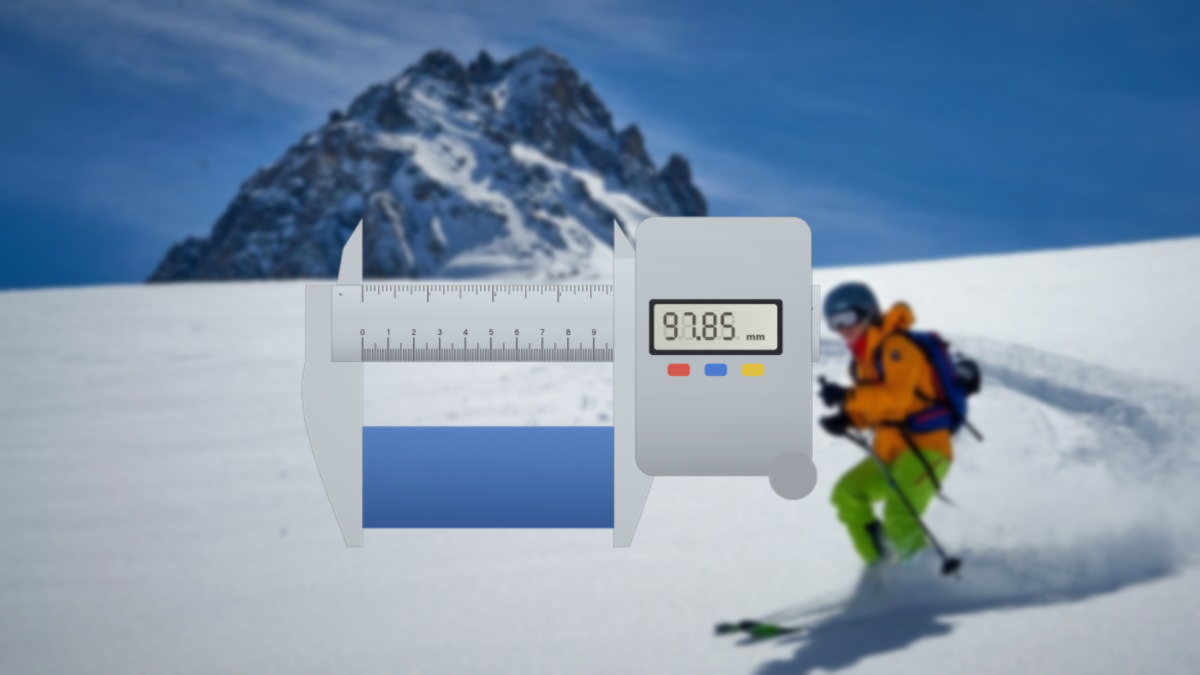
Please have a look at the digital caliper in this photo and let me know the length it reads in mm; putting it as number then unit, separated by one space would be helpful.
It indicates 97.85 mm
